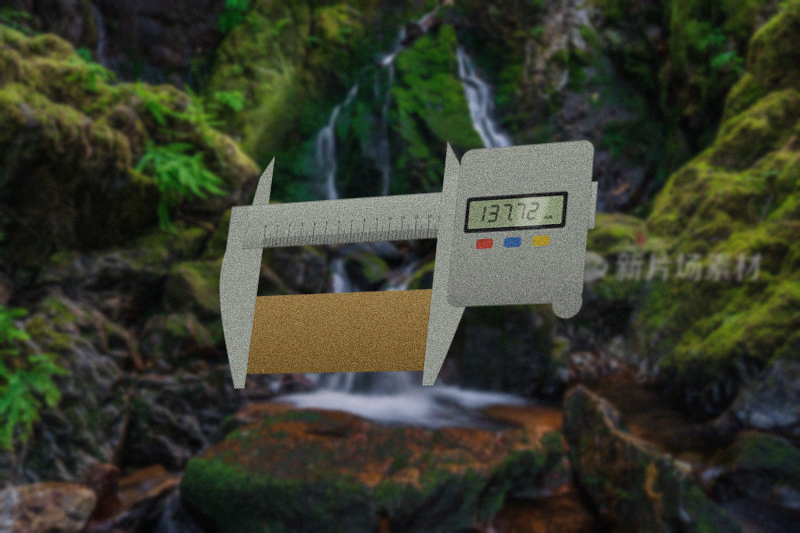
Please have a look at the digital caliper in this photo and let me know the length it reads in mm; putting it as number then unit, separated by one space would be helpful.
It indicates 137.72 mm
